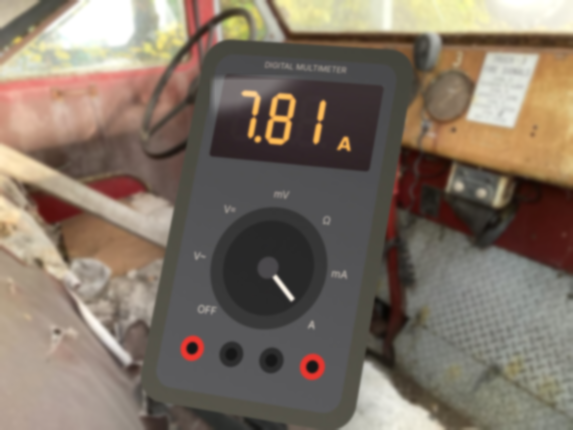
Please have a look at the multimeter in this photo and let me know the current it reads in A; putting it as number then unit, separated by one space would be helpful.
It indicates 7.81 A
